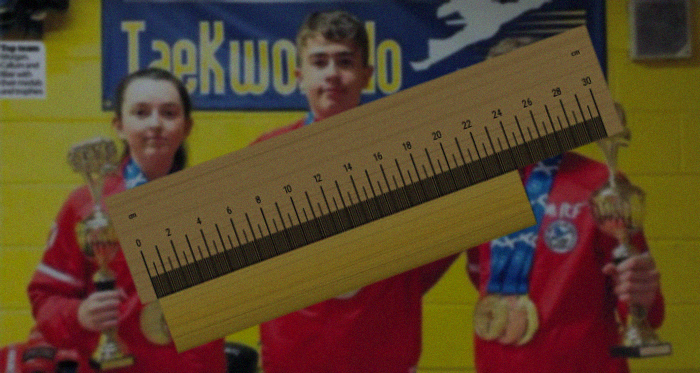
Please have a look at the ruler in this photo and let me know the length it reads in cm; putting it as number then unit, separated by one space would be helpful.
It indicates 24 cm
